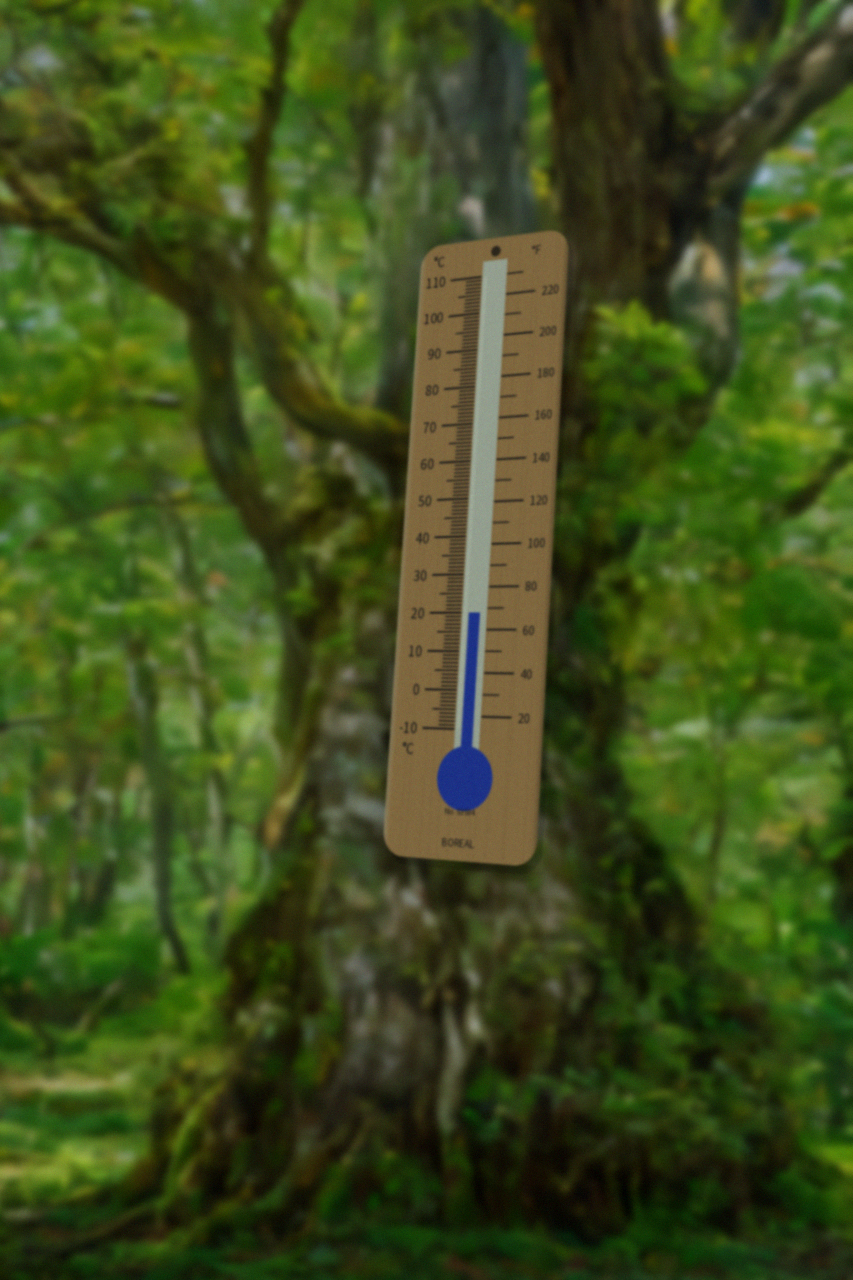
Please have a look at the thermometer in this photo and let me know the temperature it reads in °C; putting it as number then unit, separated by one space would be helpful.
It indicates 20 °C
